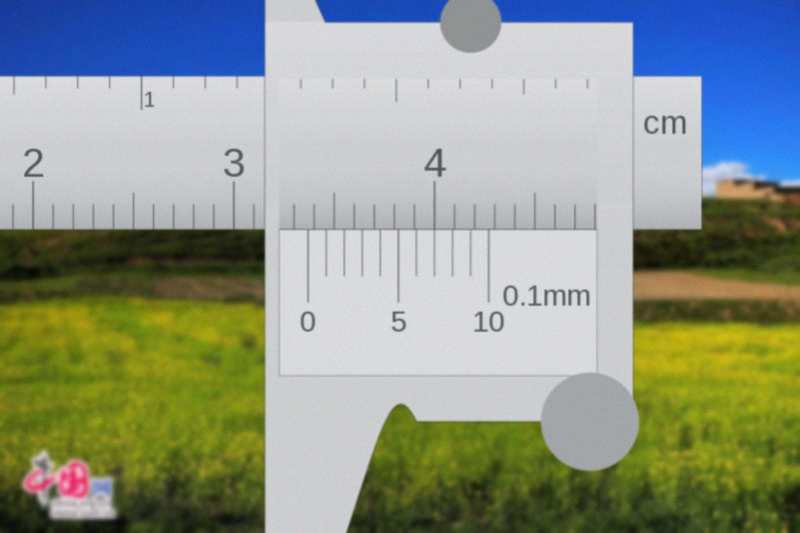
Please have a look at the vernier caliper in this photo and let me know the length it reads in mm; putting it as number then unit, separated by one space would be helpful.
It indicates 33.7 mm
